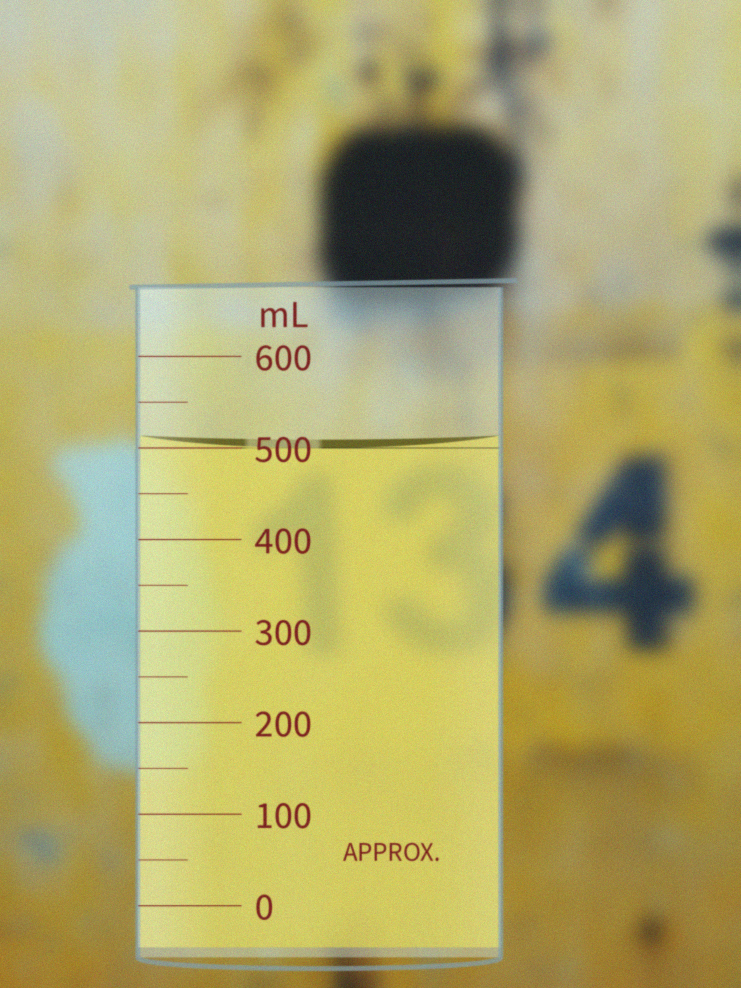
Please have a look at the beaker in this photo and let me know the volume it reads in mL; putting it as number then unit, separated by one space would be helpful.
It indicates 500 mL
